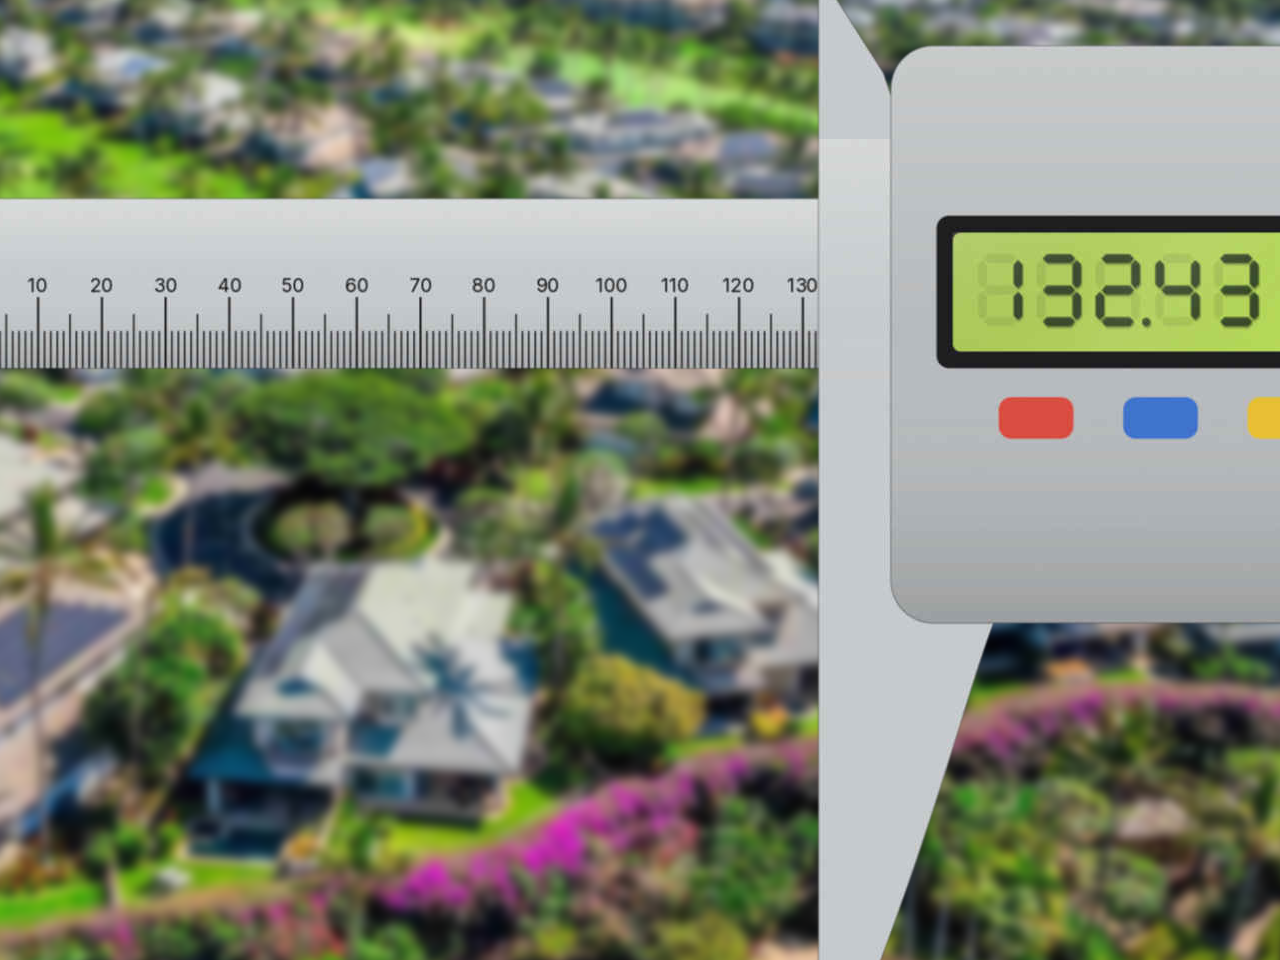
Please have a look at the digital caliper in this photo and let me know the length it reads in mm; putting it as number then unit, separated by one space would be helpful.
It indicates 132.43 mm
